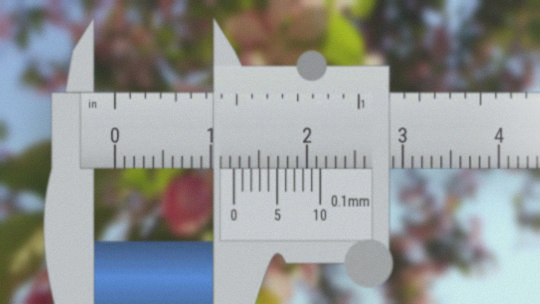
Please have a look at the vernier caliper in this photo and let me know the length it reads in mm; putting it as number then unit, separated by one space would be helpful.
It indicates 12.4 mm
